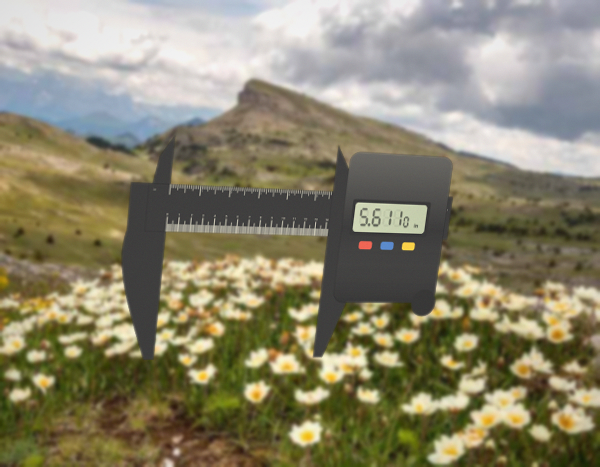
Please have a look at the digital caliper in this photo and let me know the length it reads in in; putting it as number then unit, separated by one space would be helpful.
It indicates 5.6110 in
